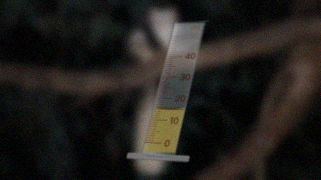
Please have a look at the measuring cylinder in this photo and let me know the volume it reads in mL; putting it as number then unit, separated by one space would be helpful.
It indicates 15 mL
